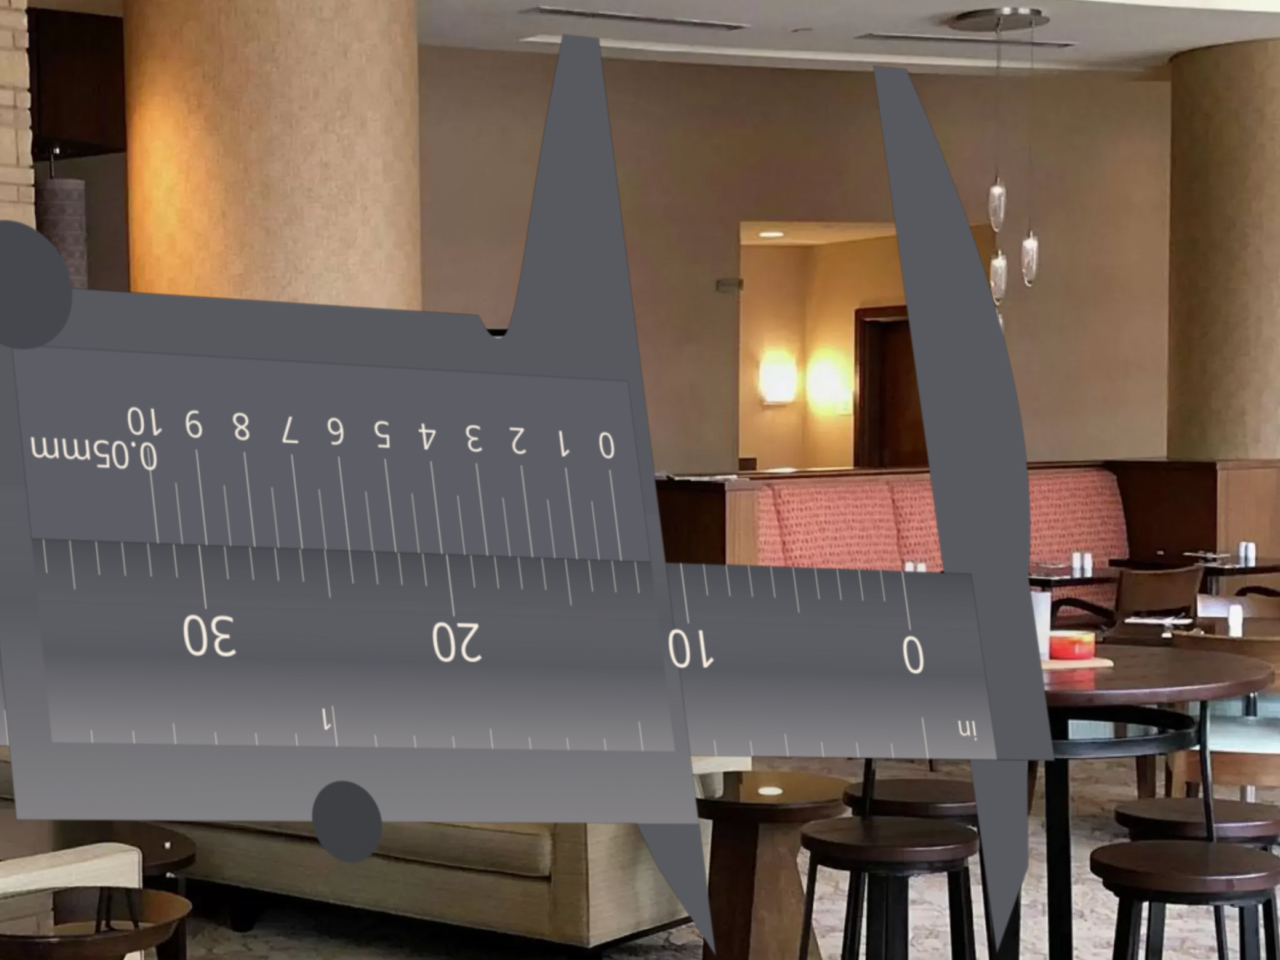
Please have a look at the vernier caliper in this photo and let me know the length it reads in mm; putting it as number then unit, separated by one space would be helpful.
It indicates 12.6 mm
